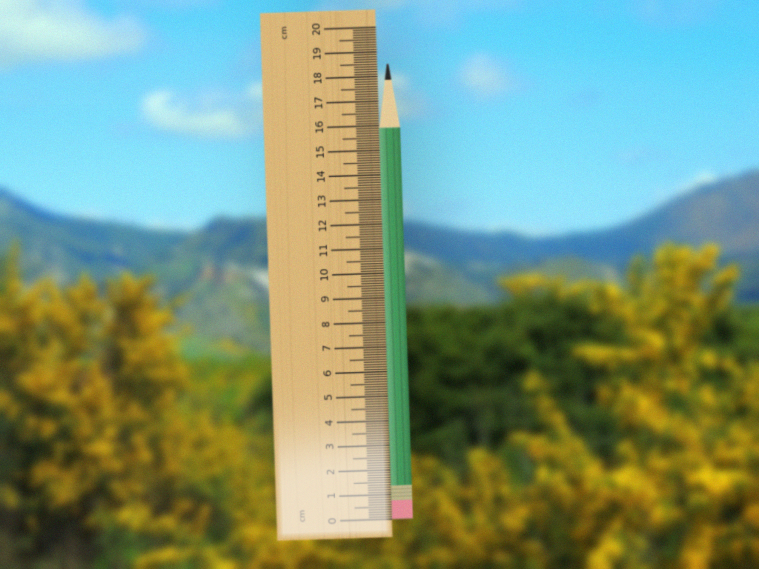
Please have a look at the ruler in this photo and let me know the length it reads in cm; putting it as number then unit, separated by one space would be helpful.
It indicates 18.5 cm
